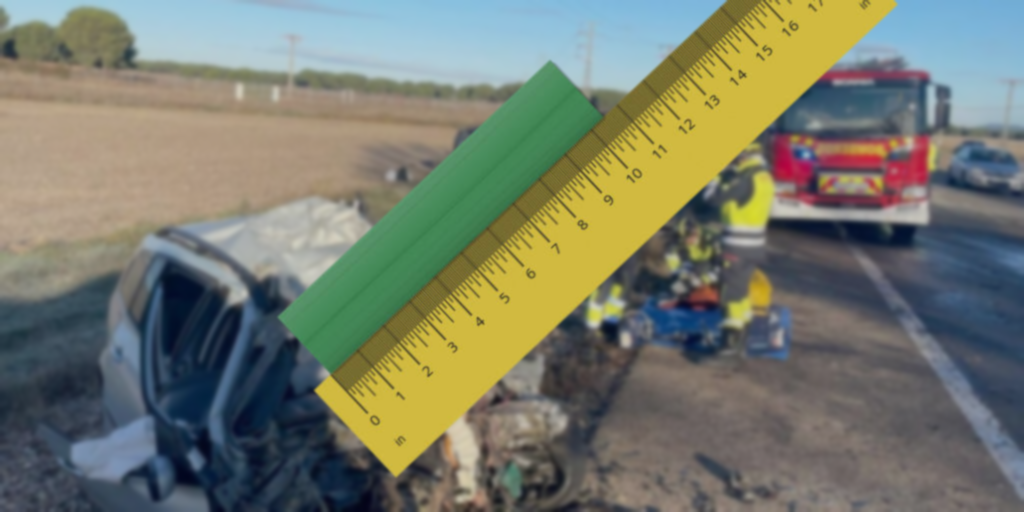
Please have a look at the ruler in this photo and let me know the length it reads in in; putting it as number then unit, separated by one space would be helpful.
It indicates 10.5 in
